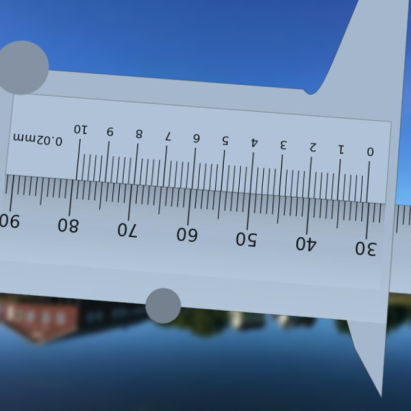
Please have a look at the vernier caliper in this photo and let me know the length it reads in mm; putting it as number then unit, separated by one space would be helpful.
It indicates 30.4 mm
